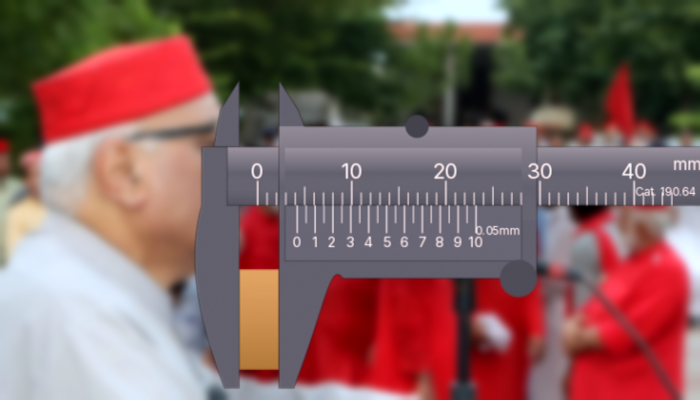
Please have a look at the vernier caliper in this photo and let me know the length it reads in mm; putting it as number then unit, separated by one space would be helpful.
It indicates 4.2 mm
